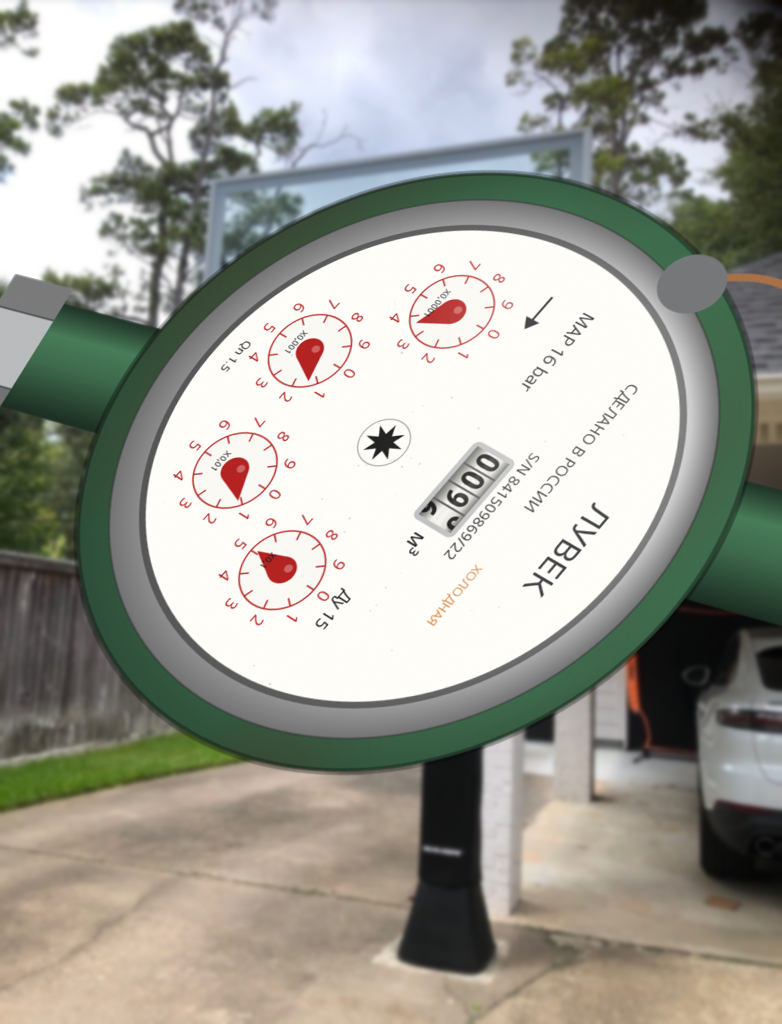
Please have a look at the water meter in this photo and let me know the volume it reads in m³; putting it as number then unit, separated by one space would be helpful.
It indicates 95.5113 m³
